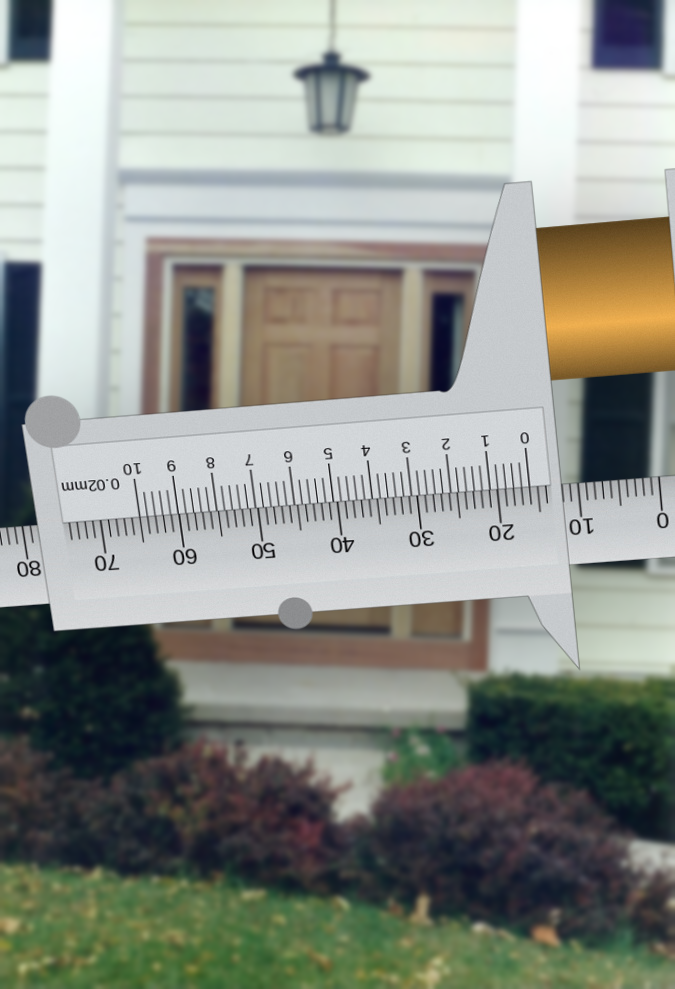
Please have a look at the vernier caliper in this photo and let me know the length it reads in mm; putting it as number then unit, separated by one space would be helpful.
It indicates 16.0 mm
